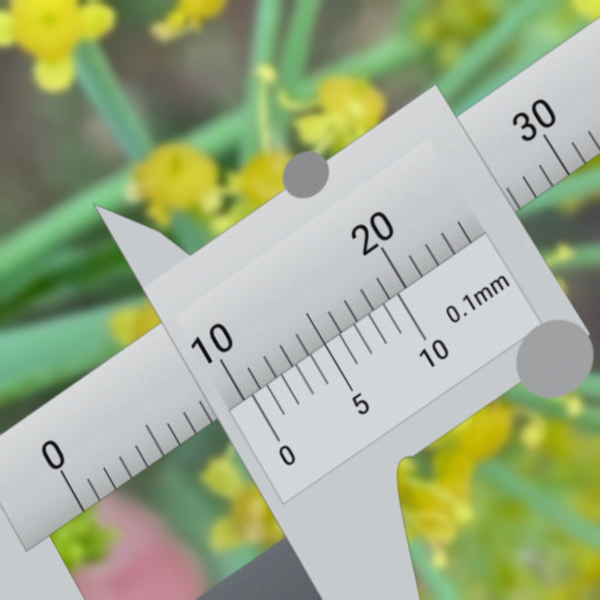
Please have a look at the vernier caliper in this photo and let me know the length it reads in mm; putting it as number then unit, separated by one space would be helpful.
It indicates 10.5 mm
